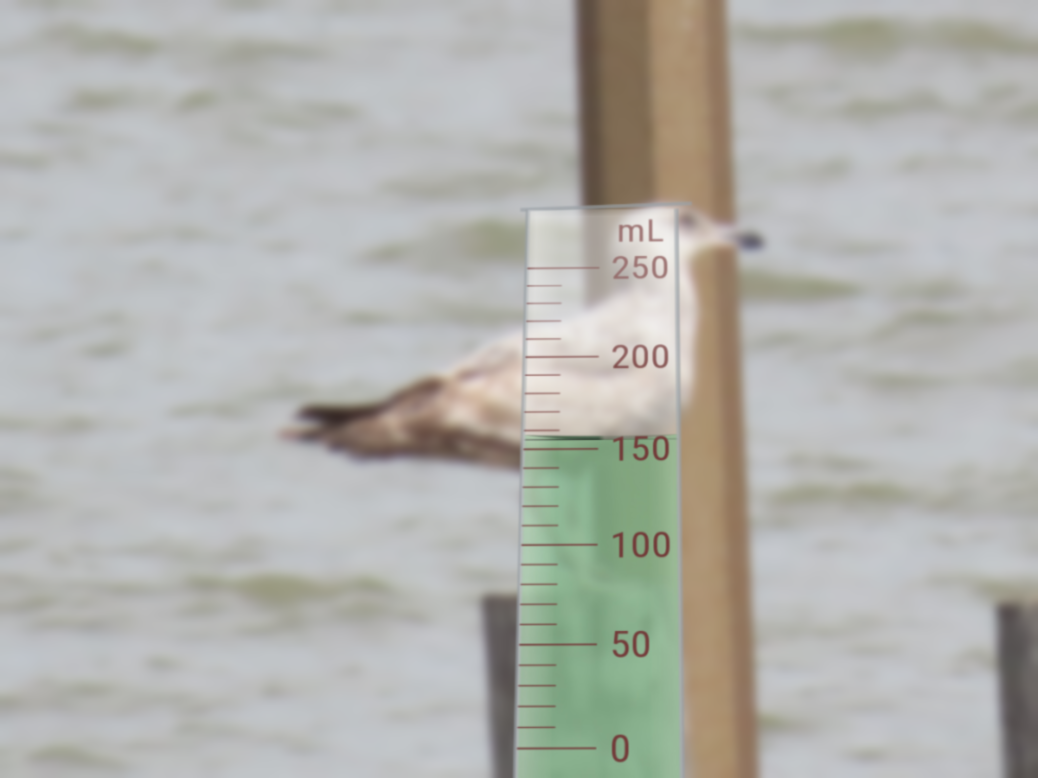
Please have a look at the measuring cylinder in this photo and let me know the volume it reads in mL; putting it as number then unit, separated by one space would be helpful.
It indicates 155 mL
